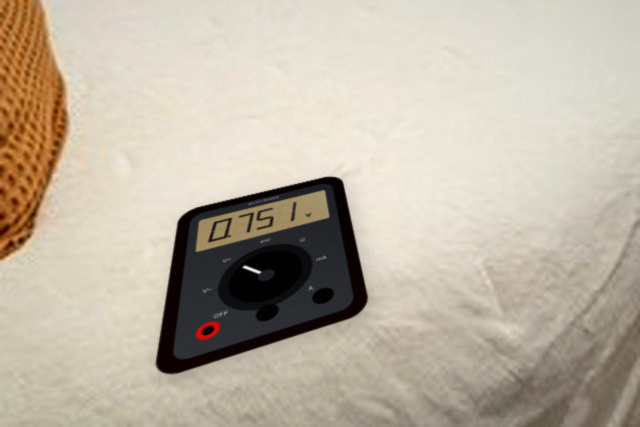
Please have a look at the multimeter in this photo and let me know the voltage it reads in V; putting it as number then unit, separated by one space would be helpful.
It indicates 0.751 V
